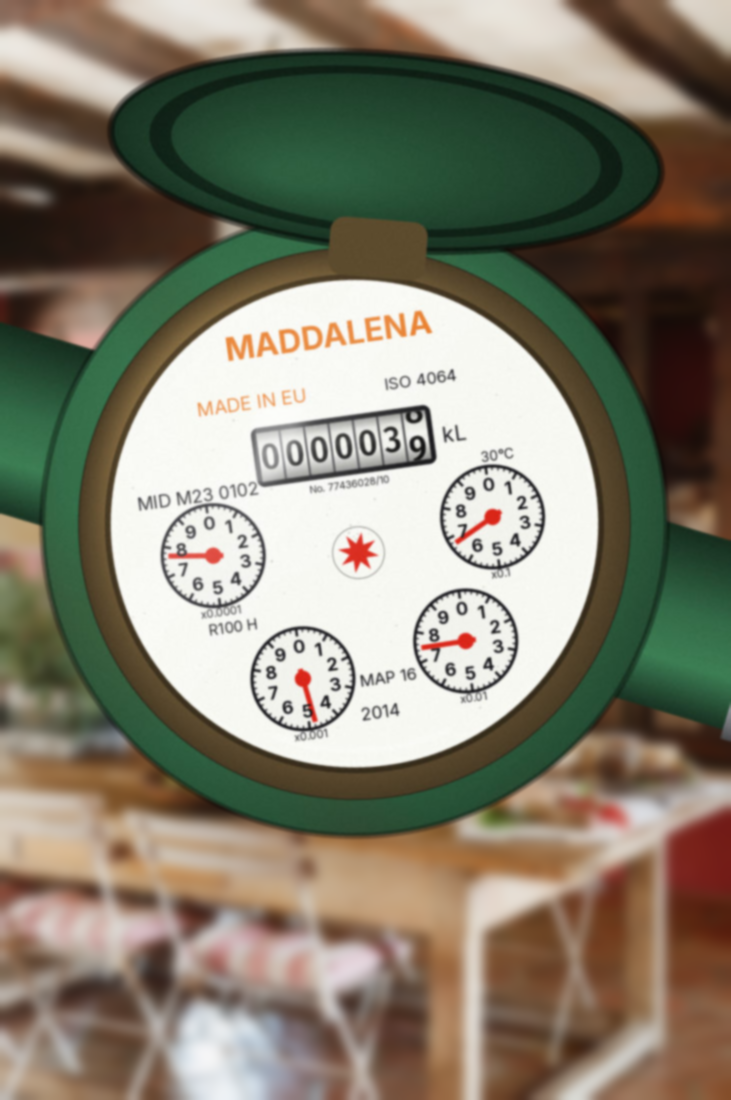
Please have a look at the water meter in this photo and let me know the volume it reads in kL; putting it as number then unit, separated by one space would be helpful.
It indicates 38.6747 kL
